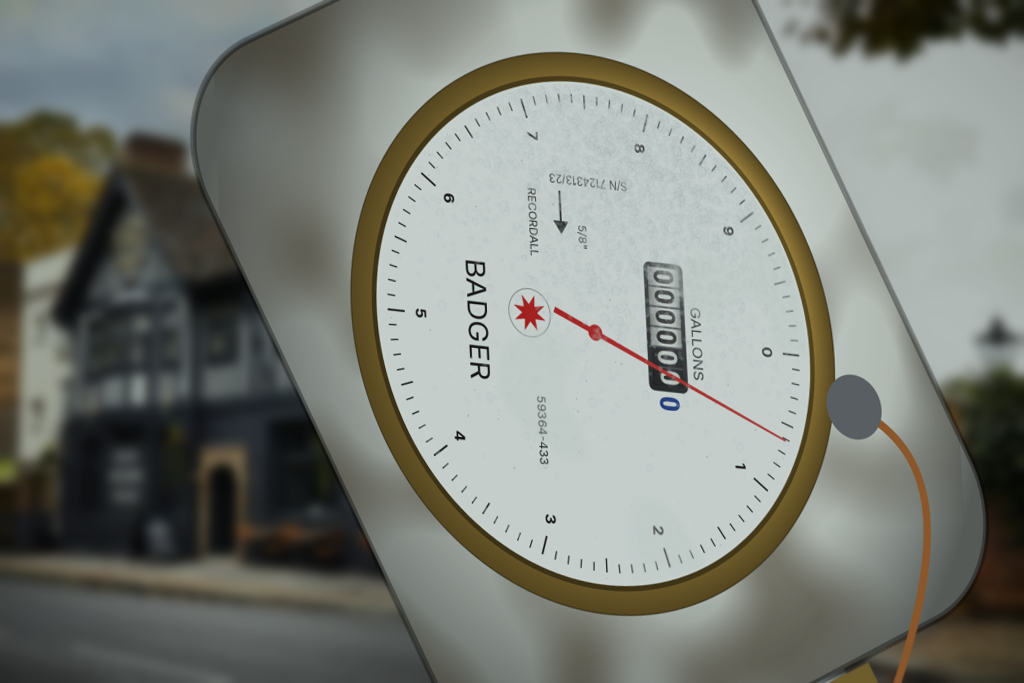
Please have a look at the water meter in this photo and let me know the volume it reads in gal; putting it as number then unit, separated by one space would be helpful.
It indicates 0.6 gal
